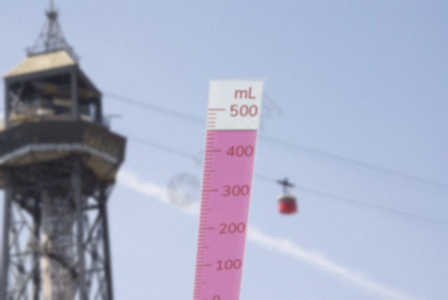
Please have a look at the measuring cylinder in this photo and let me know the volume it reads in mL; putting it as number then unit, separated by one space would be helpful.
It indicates 450 mL
